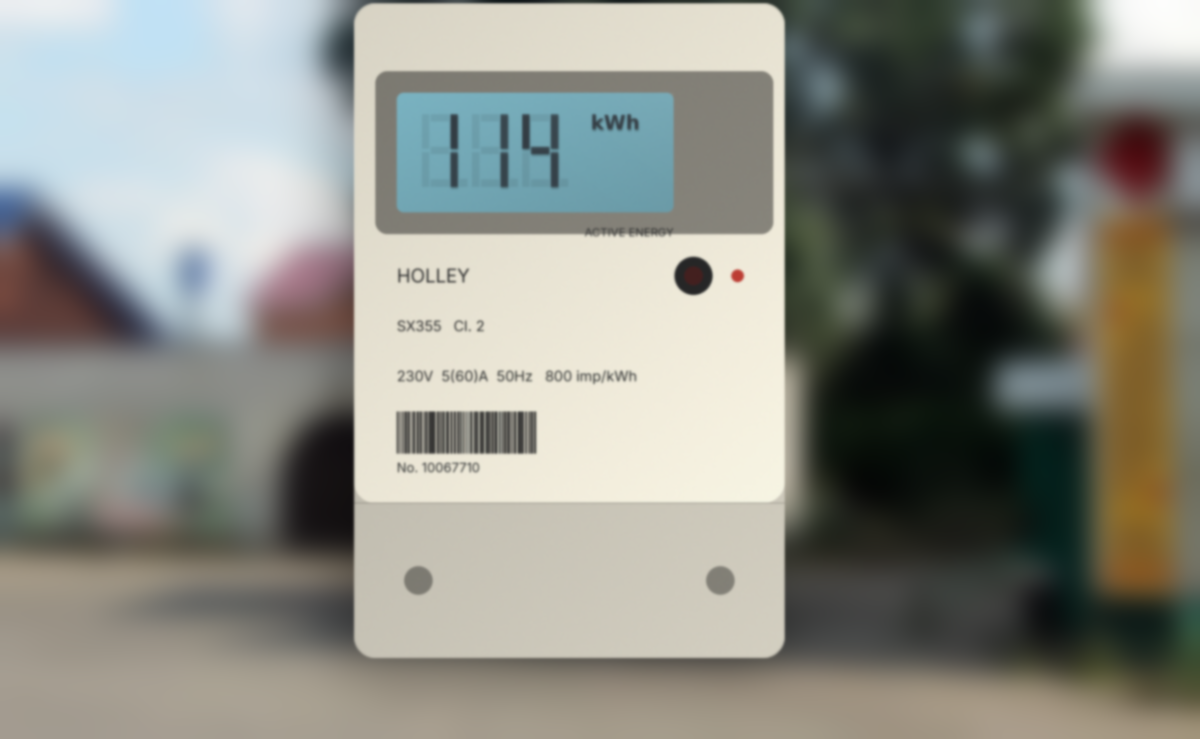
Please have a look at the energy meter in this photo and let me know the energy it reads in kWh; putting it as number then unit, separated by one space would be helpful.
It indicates 114 kWh
